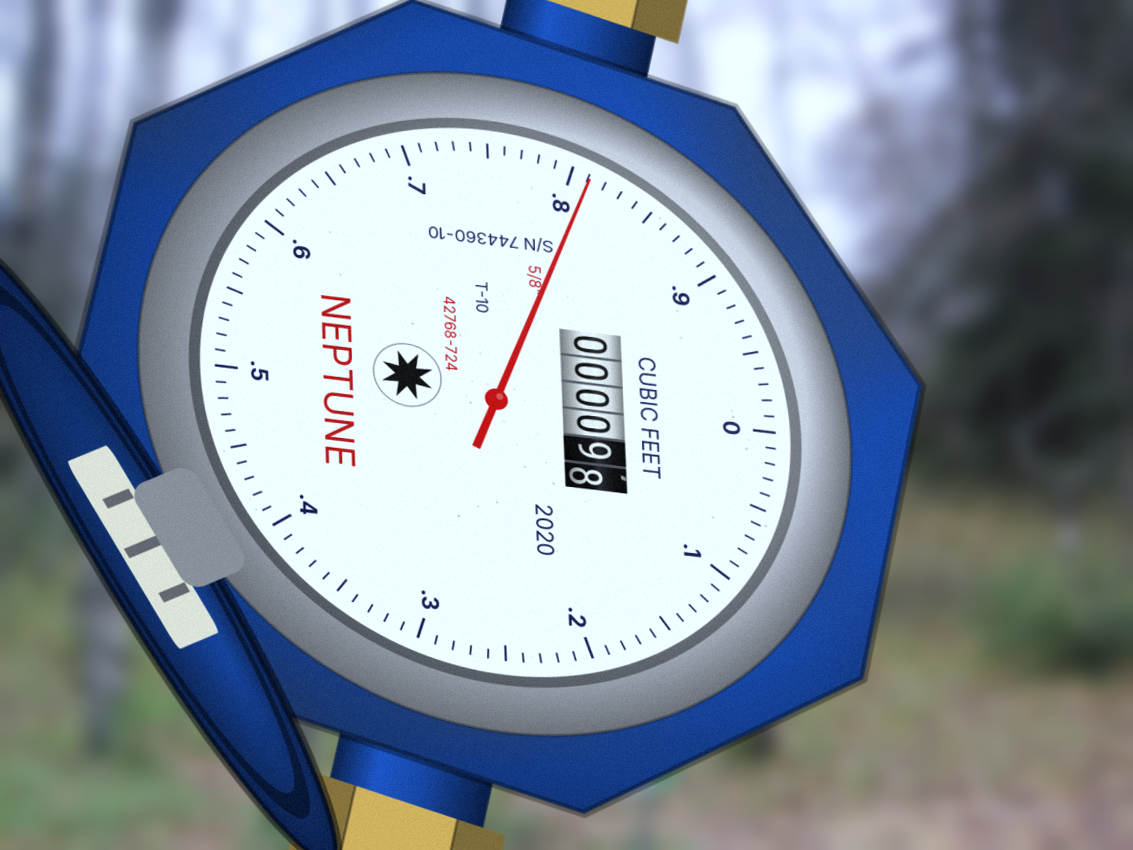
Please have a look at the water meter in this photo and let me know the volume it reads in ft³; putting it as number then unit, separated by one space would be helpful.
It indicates 97.81 ft³
